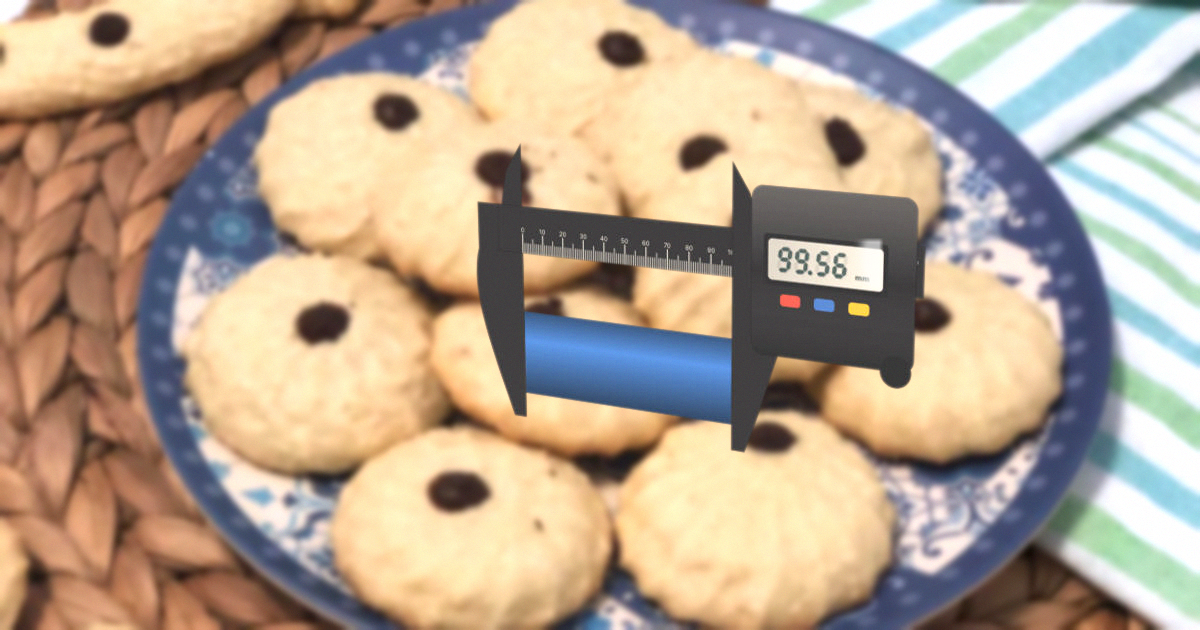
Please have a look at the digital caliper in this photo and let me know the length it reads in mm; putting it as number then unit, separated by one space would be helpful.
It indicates 99.56 mm
